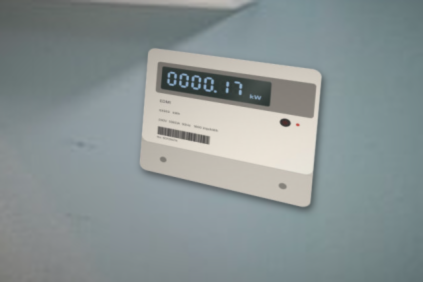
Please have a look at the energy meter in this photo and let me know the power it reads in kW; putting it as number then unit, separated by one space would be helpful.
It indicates 0.17 kW
